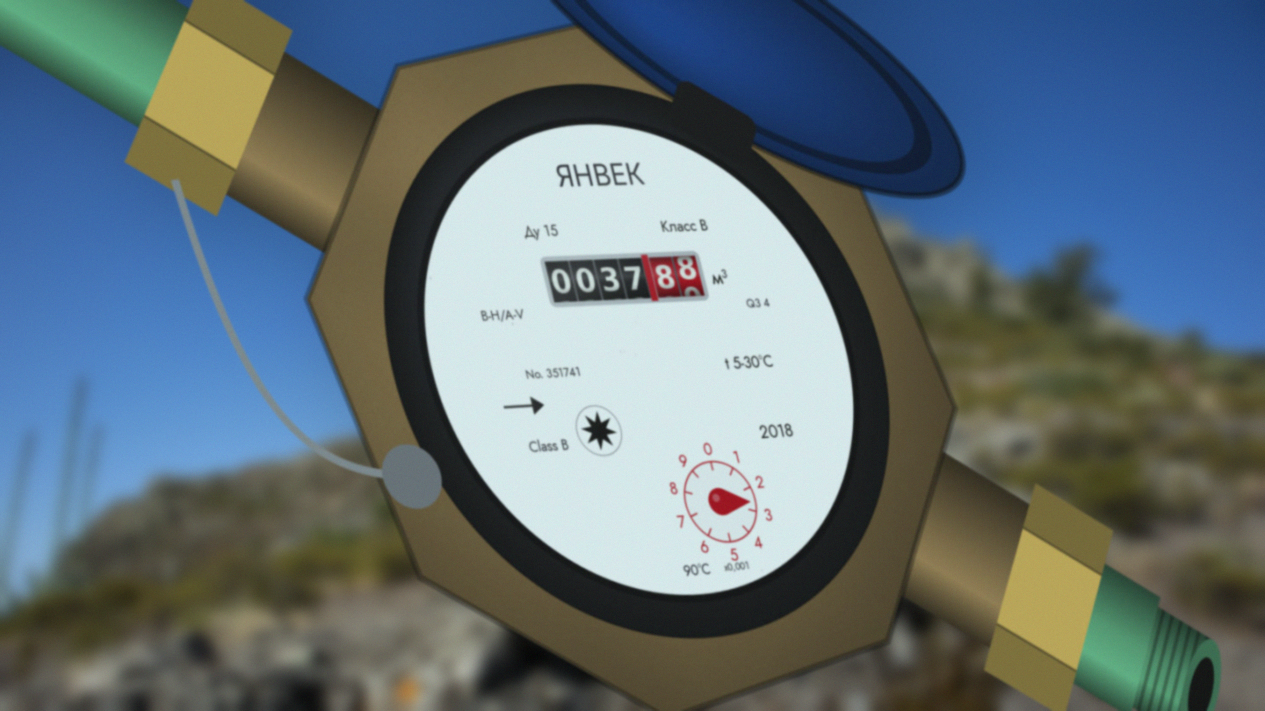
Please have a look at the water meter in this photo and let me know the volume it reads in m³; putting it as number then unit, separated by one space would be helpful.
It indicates 37.882 m³
